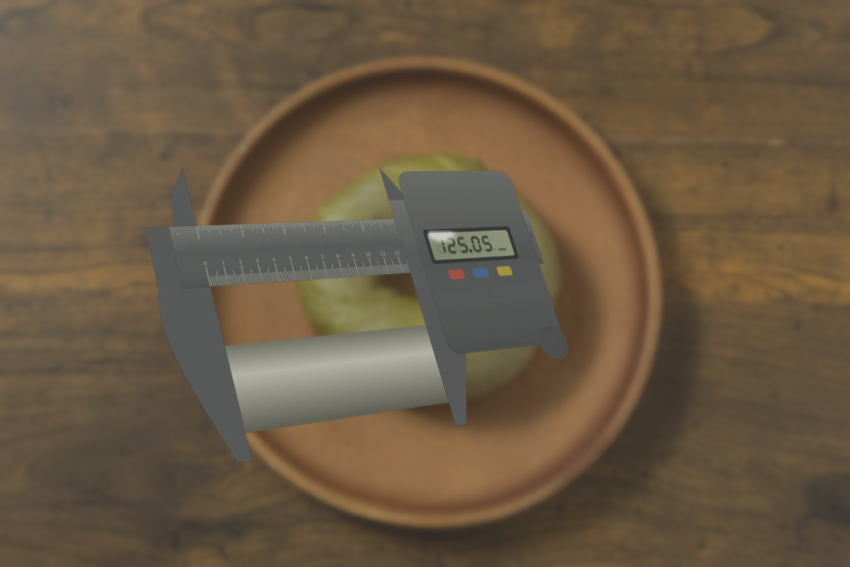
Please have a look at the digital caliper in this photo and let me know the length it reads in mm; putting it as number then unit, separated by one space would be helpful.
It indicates 125.05 mm
